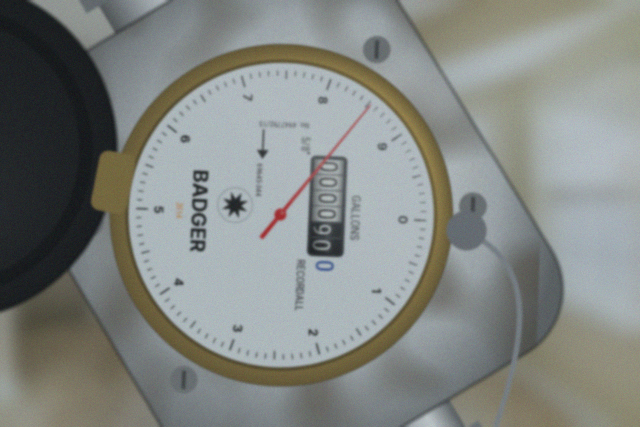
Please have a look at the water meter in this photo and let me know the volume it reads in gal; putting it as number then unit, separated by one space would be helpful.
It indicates 898.5 gal
